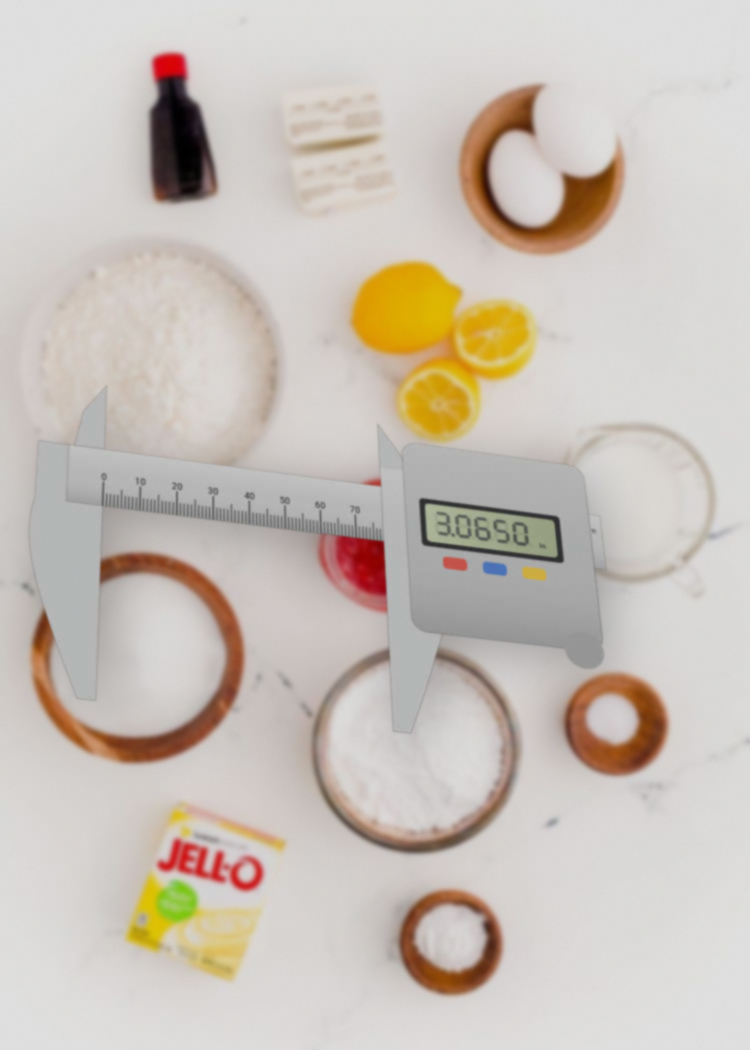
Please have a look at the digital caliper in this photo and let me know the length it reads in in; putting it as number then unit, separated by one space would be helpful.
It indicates 3.0650 in
